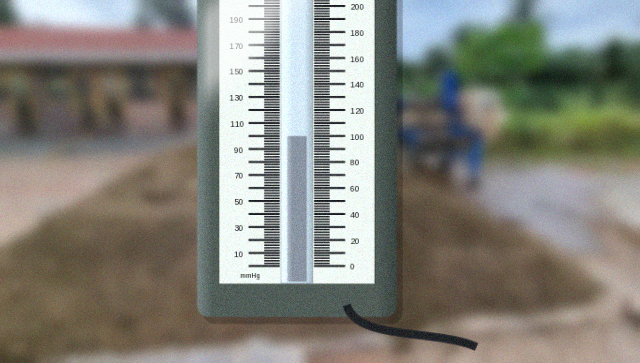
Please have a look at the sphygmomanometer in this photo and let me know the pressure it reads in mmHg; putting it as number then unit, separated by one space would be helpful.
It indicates 100 mmHg
